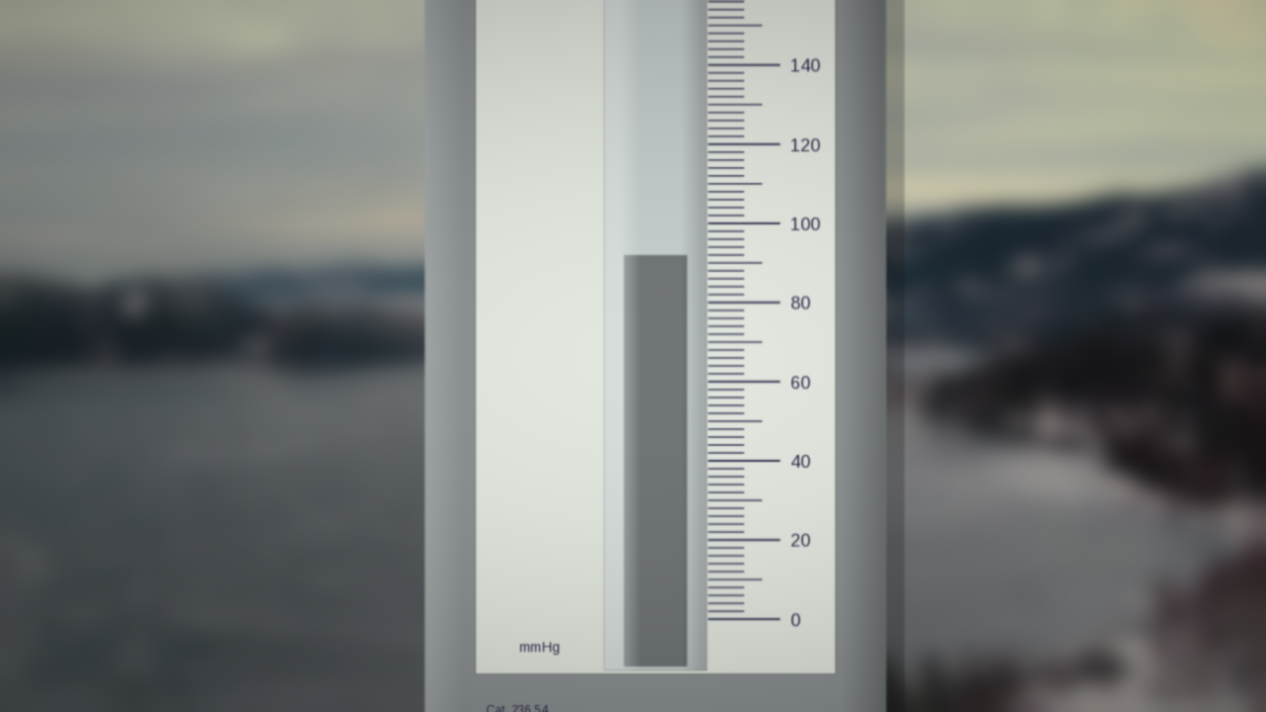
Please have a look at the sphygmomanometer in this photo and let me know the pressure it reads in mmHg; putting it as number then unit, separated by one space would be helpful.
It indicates 92 mmHg
